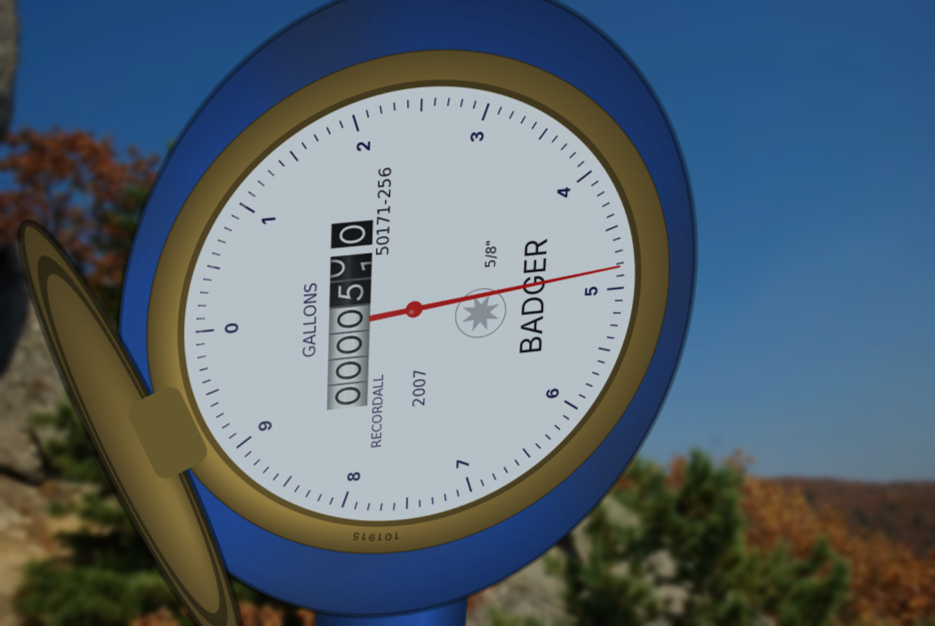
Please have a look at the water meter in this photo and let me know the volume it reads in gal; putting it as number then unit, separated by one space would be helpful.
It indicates 504.8 gal
